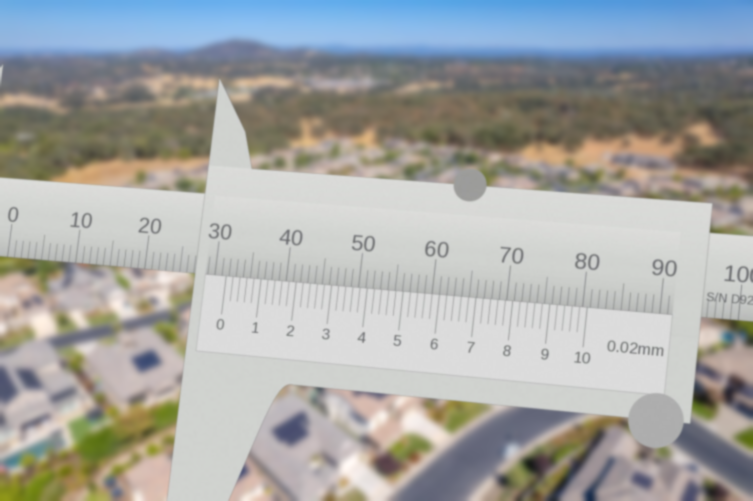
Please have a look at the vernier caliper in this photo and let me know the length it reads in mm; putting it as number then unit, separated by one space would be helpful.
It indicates 31.6 mm
